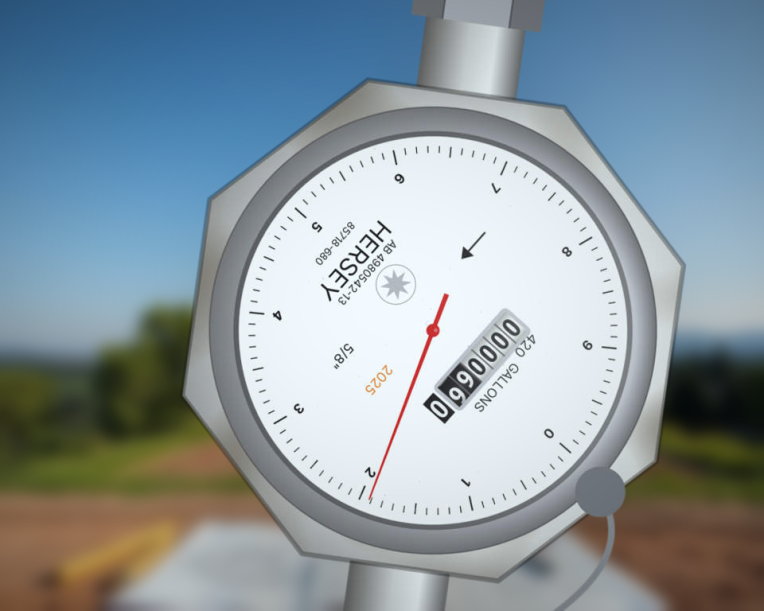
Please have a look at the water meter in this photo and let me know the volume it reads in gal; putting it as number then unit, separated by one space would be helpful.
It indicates 661.9 gal
